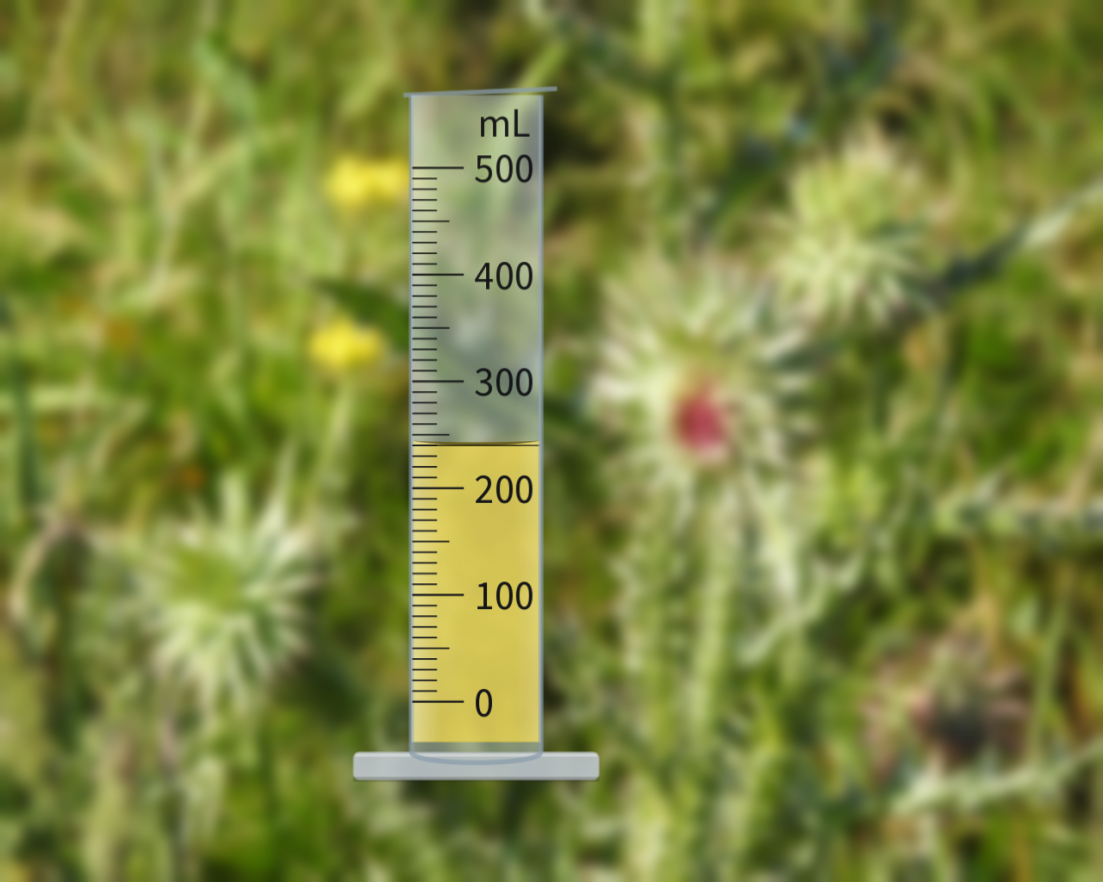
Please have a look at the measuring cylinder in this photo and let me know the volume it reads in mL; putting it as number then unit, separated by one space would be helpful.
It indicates 240 mL
